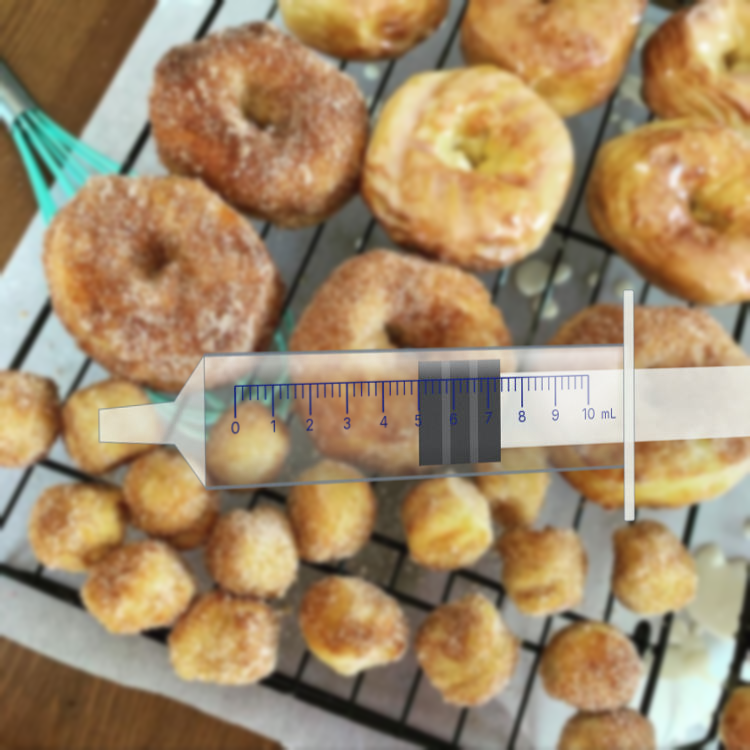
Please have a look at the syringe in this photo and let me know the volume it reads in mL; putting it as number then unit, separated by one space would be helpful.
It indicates 5 mL
